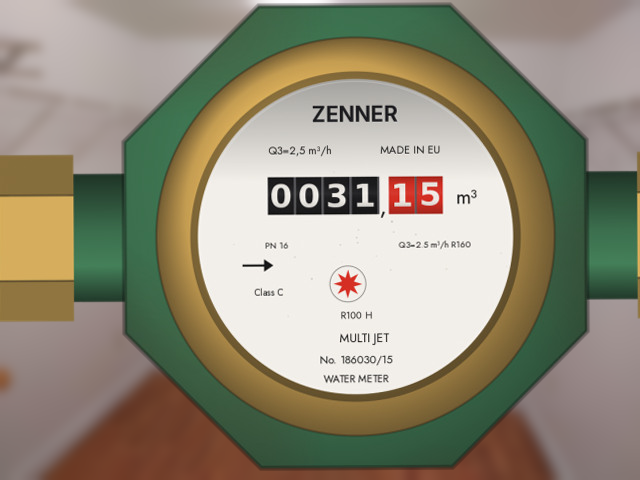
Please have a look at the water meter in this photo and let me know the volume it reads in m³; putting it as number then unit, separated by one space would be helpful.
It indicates 31.15 m³
